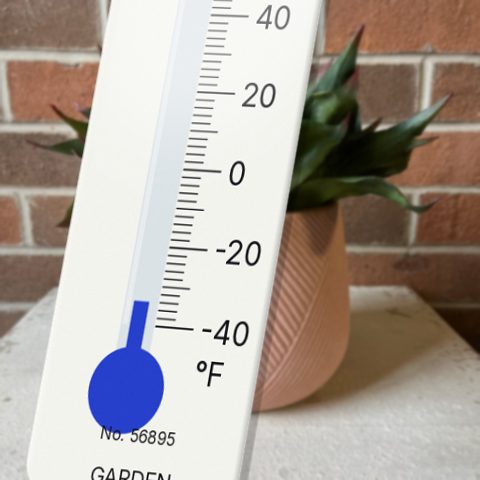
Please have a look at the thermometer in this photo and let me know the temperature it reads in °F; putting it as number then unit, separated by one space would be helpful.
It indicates -34 °F
